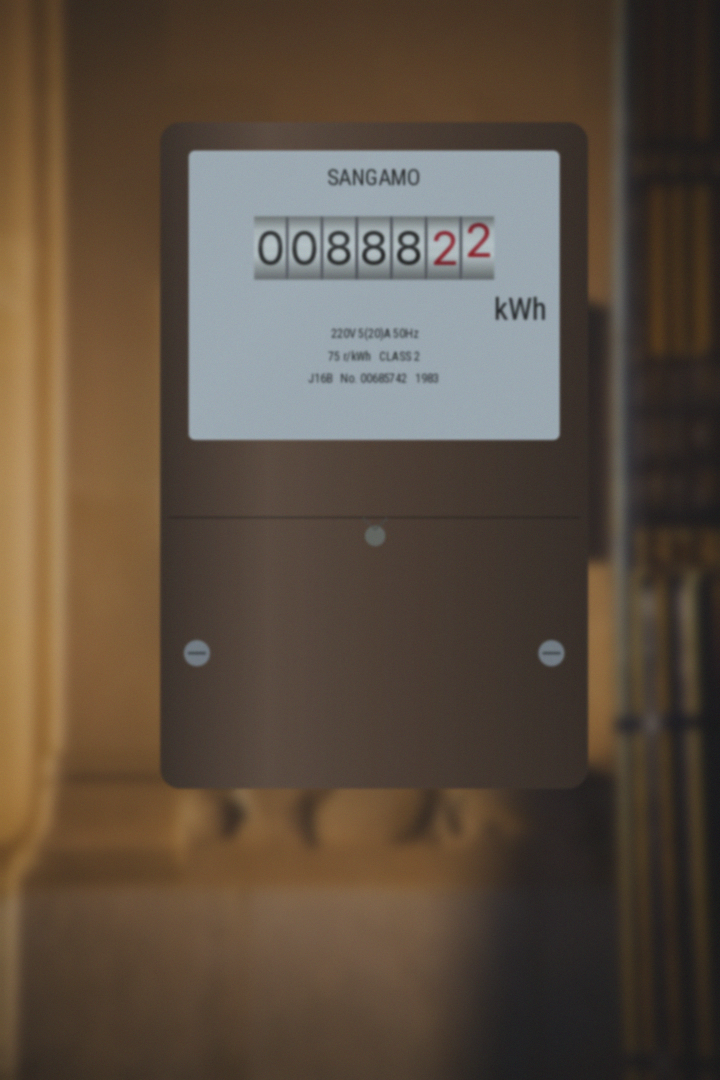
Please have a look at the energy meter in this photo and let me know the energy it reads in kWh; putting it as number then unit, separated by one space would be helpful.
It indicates 888.22 kWh
